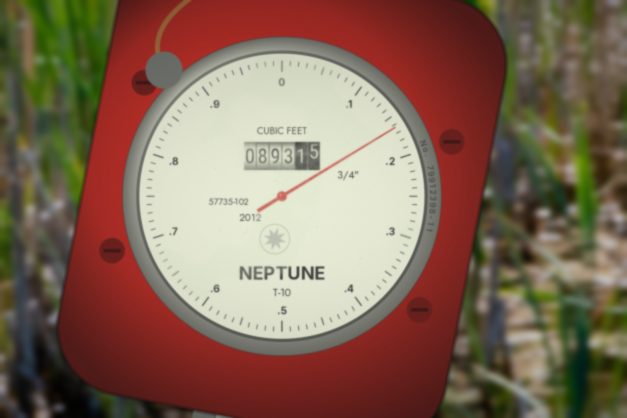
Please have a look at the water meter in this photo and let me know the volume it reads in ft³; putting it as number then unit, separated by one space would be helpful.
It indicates 89315.16 ft³
